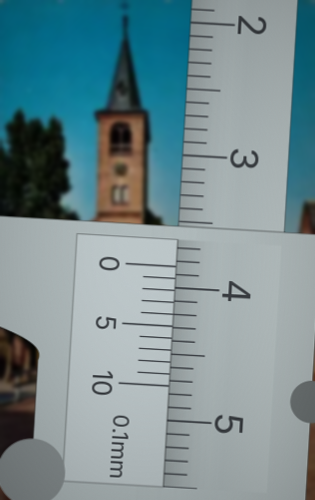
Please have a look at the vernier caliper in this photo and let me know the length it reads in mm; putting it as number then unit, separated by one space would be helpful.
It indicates 38.4 mm
